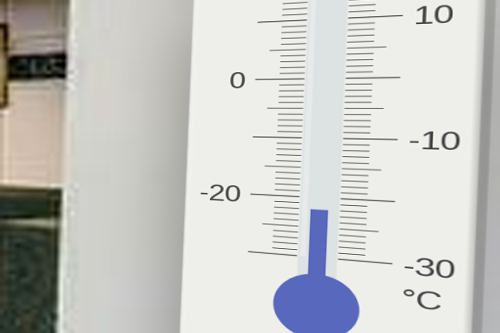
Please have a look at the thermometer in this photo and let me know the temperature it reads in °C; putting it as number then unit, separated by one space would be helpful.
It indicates -22 °C
